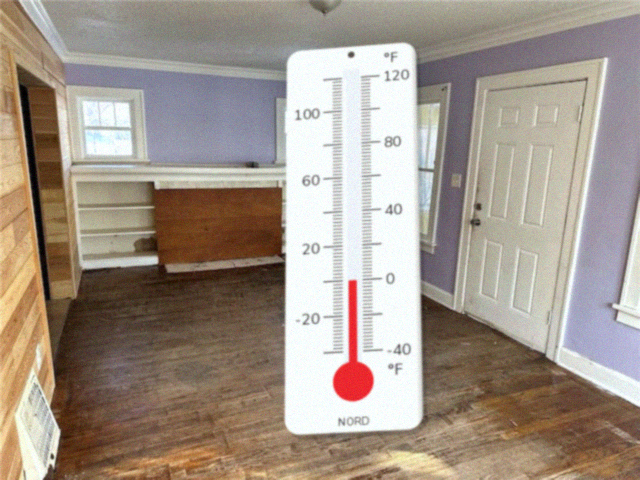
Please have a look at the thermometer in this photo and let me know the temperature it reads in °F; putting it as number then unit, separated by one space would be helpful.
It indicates 0 °F
